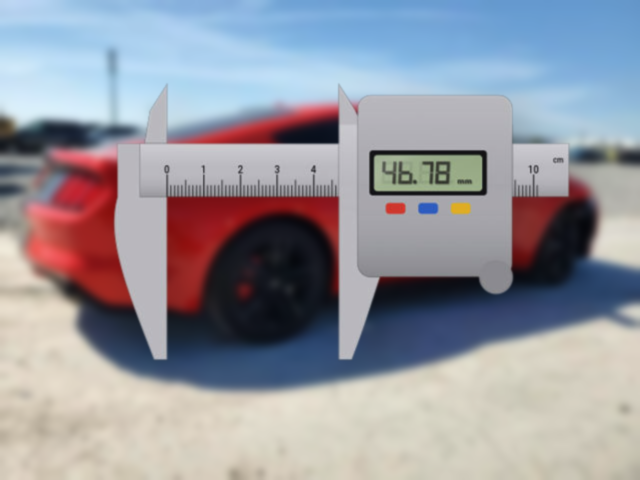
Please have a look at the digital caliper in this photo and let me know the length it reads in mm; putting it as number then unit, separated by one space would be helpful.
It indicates 46.78 mm
